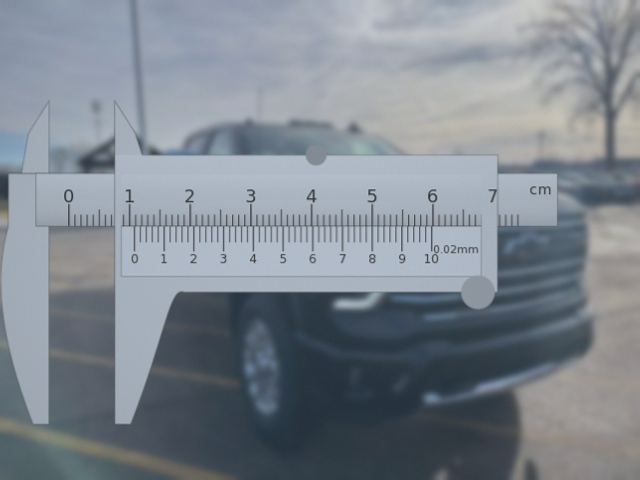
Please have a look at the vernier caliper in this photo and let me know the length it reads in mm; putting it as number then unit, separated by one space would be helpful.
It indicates 10.8 mm
